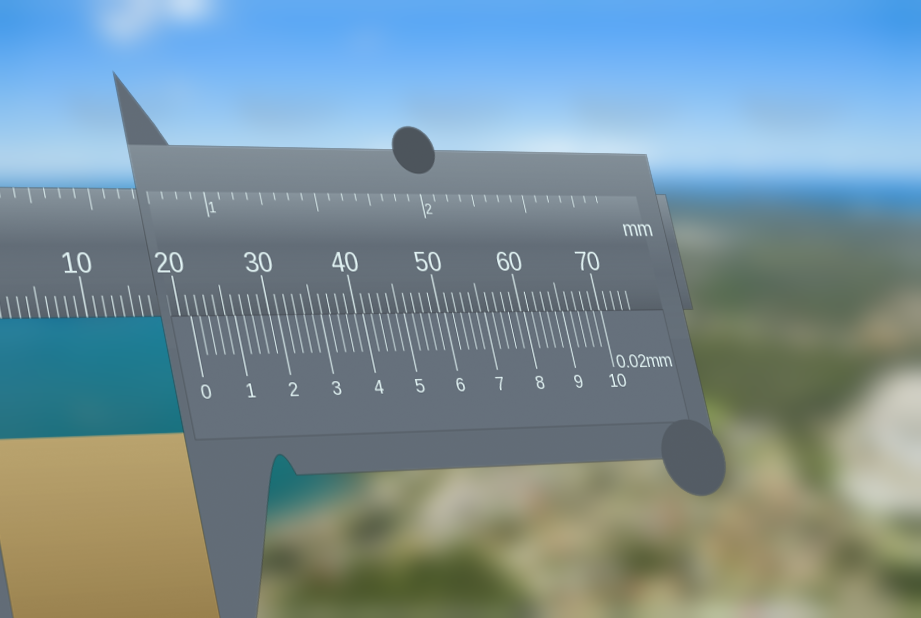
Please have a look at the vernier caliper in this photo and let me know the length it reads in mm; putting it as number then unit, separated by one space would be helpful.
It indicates 21.2 mm
